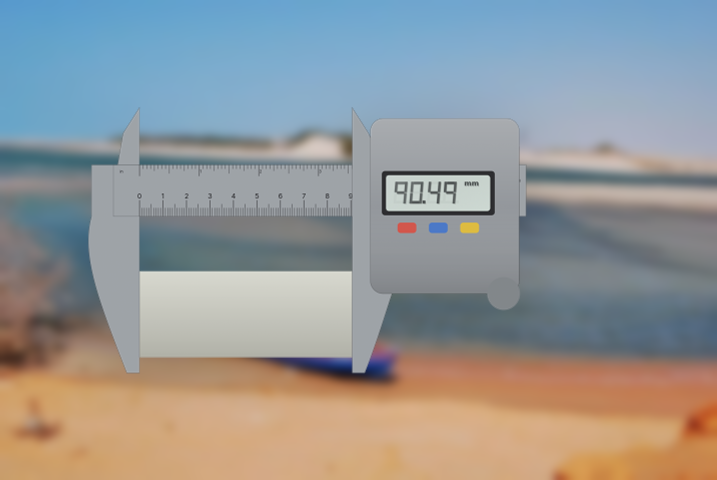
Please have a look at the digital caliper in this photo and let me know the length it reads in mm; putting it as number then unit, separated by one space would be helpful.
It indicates 90.49 mm
